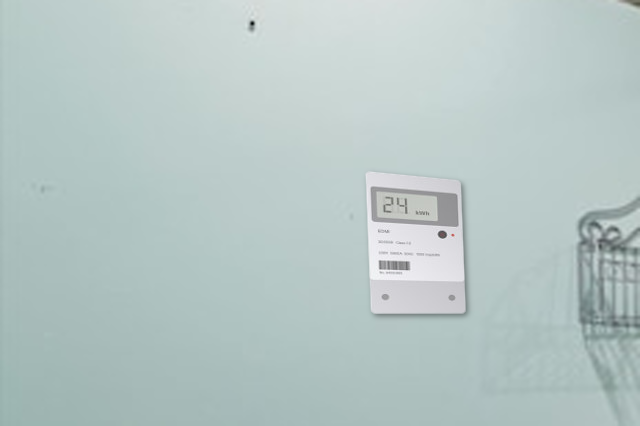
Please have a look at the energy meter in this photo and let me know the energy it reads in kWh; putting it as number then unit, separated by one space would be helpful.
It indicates 24 kWh
